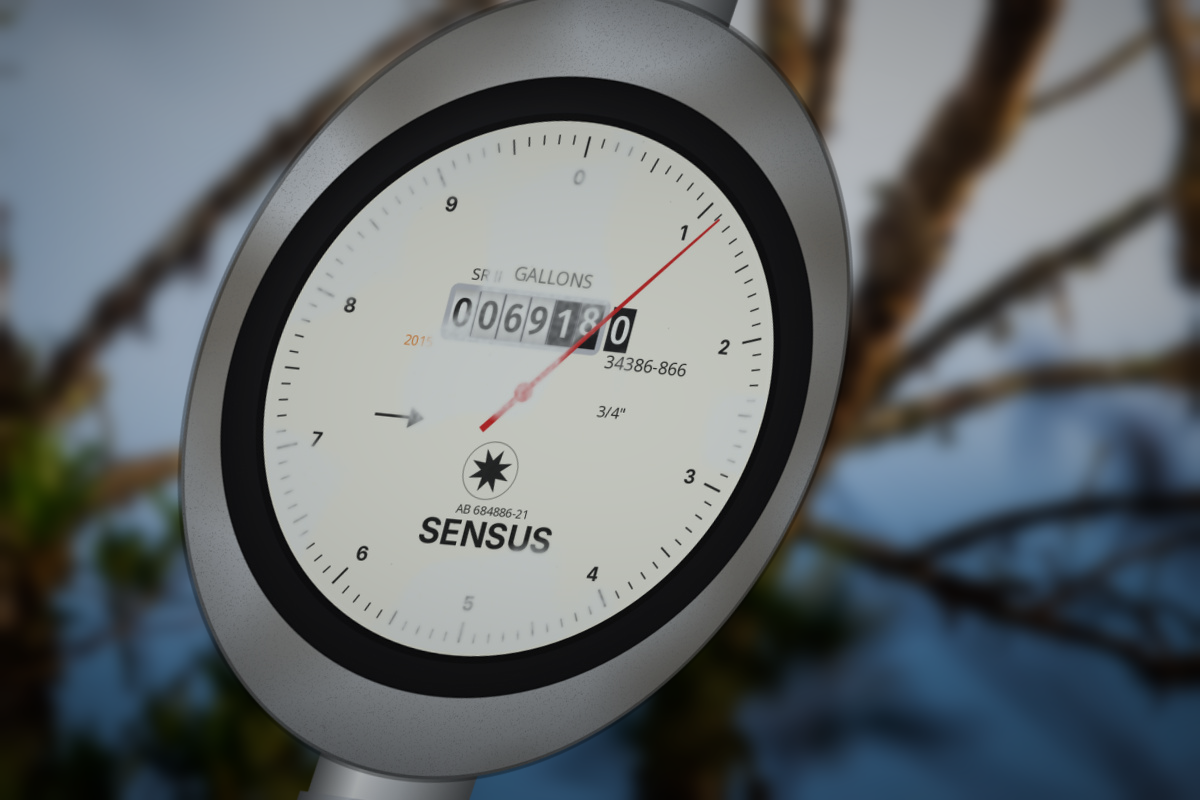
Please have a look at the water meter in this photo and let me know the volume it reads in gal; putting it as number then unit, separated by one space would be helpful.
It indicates 69181.1 gal
